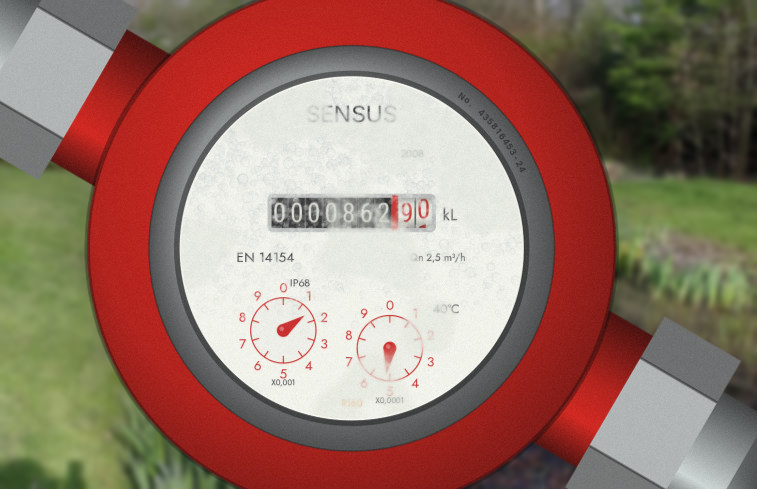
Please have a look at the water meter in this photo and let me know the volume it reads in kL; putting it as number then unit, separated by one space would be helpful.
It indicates 862.9015 kL
